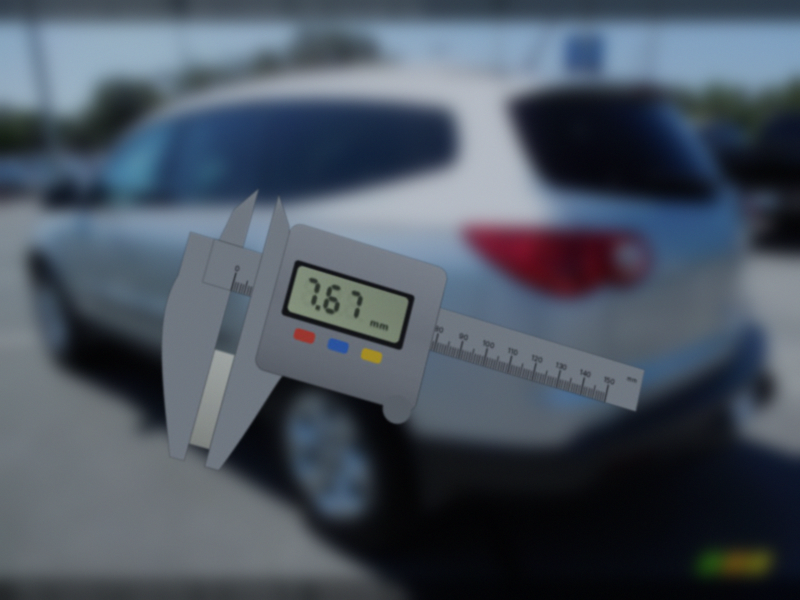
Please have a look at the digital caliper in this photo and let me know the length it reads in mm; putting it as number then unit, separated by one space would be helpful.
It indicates 7.67 mm
